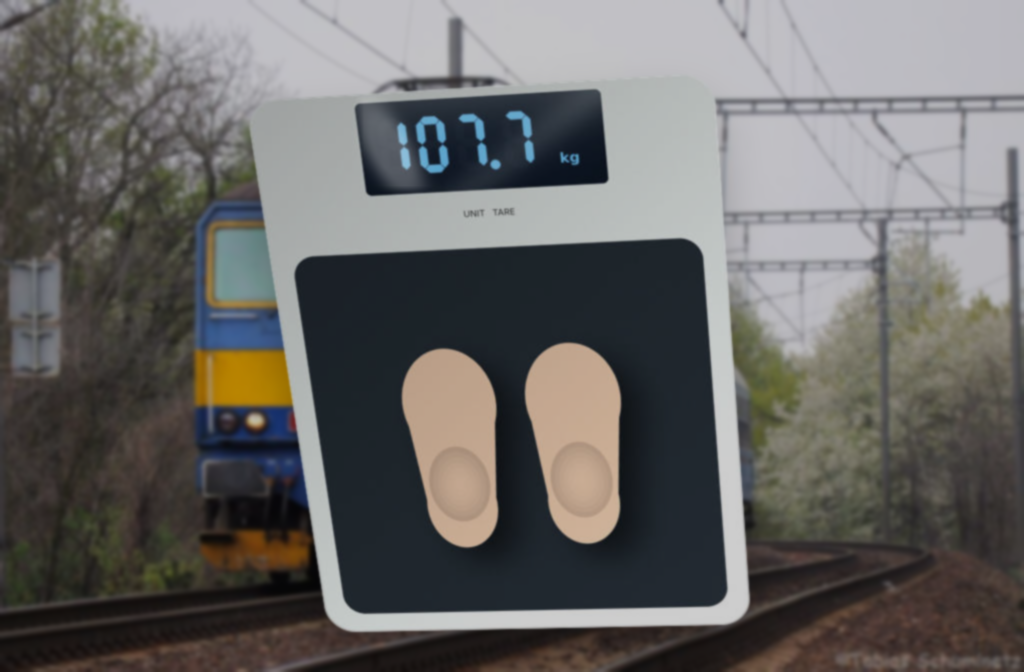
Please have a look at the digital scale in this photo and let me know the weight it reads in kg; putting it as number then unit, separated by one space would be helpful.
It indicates 107.7 kg
